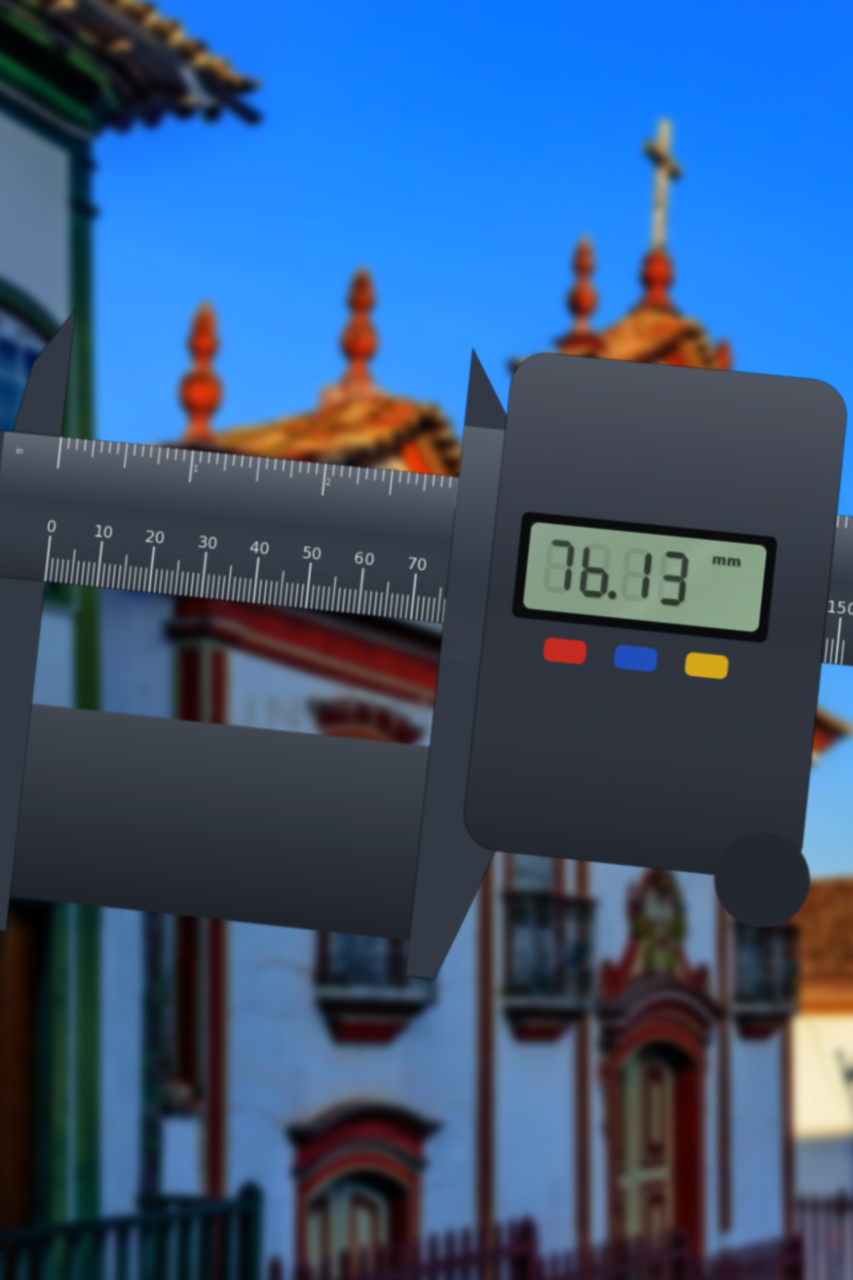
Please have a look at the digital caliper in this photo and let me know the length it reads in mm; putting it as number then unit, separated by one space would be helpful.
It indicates 76.13 mm
